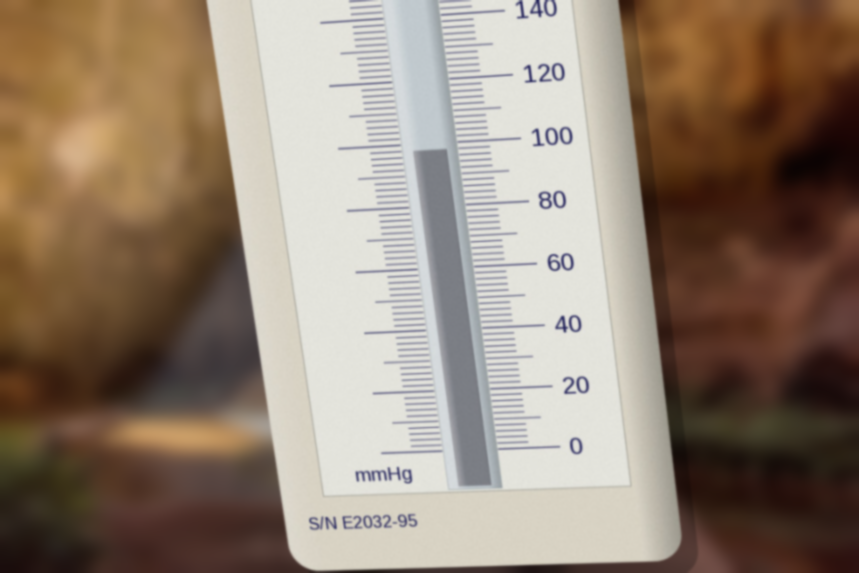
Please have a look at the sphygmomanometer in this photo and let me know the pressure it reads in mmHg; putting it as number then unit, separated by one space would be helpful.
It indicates 98 mmHg
